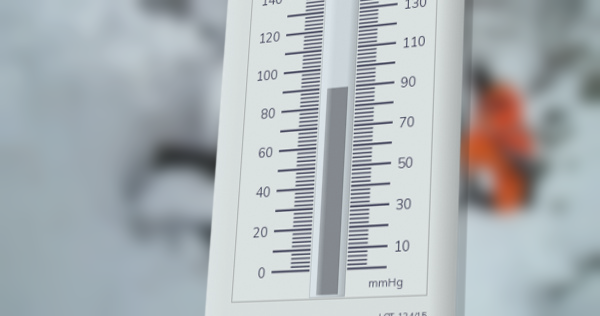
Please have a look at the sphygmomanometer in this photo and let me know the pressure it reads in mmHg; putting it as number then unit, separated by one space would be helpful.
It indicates 90 mmHg
